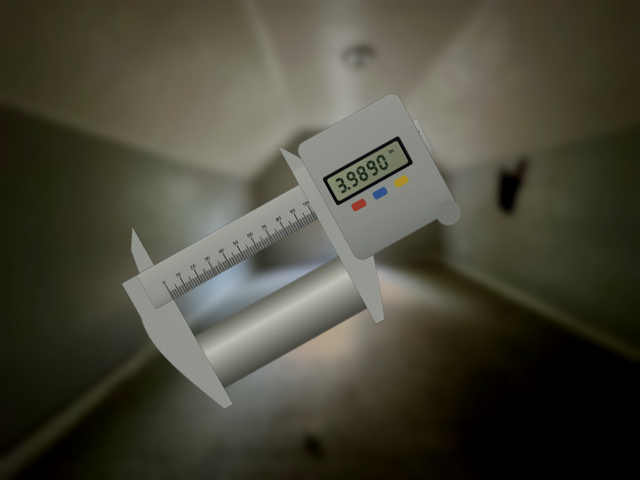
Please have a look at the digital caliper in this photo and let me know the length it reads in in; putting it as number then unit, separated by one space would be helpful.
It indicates 3.9890 in
